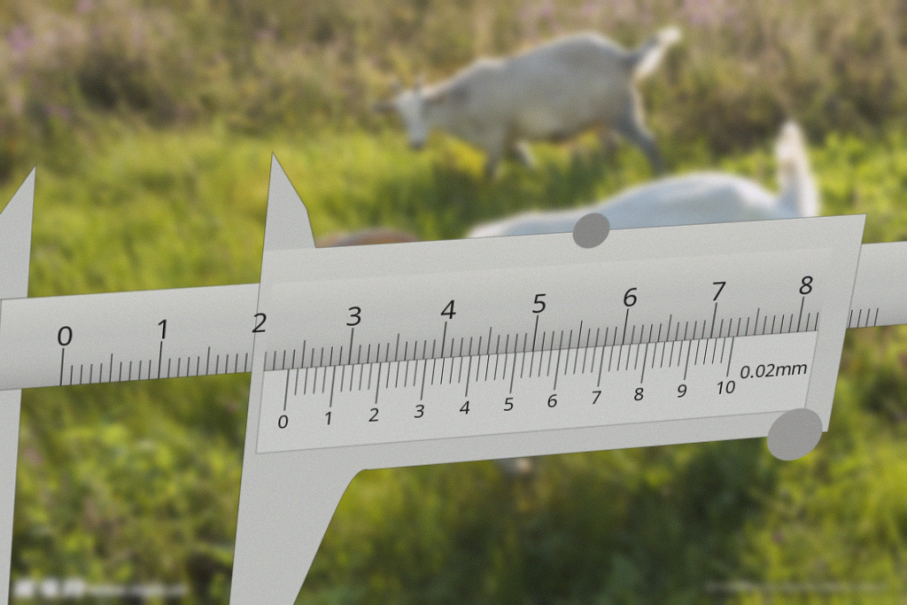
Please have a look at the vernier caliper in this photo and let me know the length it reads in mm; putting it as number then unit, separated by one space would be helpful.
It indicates 23.6 mm
